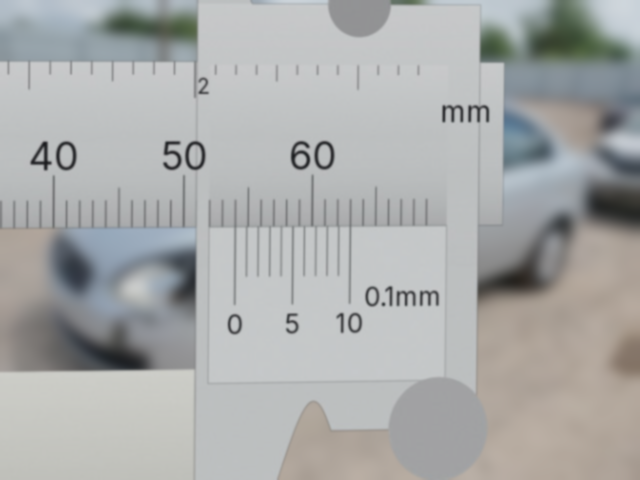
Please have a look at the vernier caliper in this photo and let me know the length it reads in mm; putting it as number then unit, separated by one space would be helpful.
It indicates 54.0 mm
